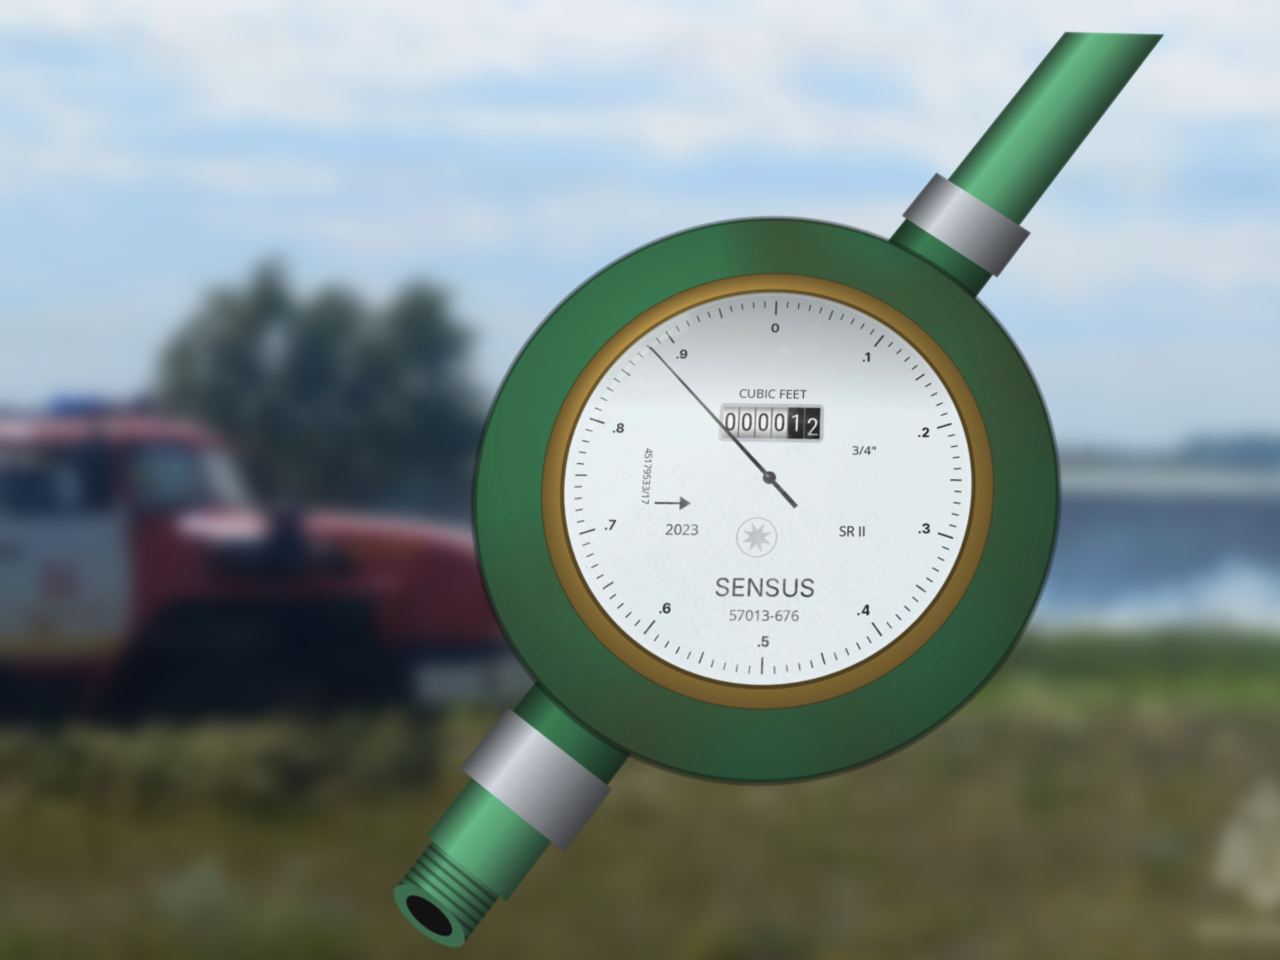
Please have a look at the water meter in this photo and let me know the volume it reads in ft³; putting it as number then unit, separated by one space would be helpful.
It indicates 11.88 ft³
